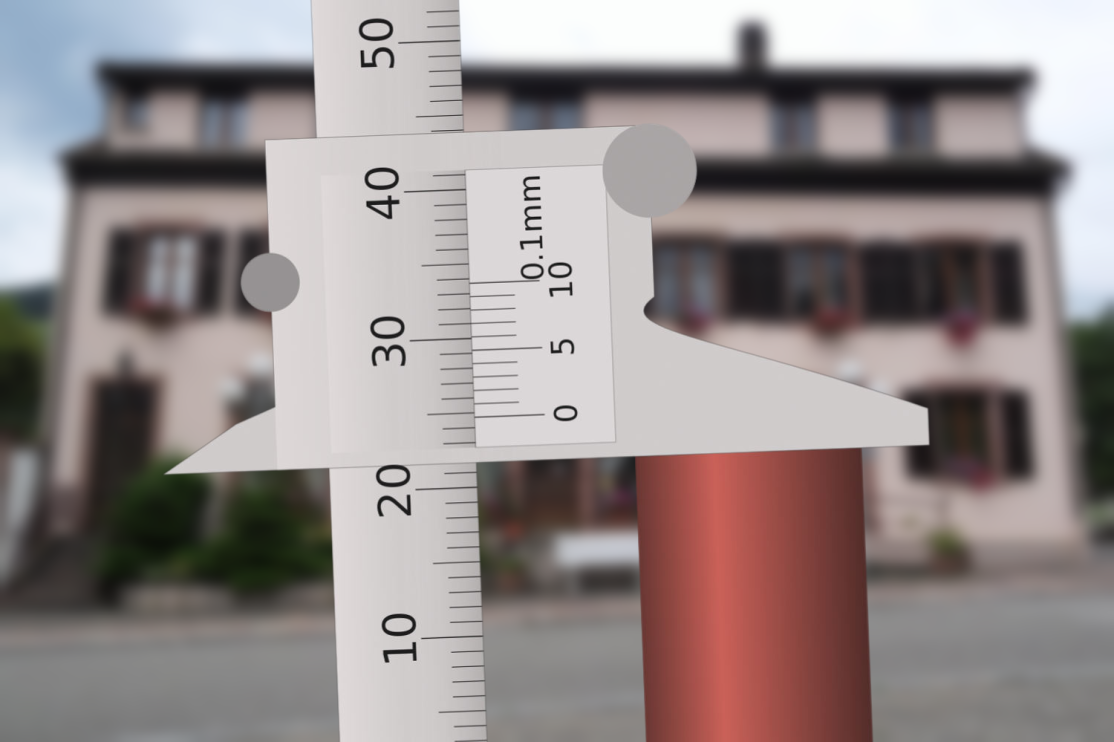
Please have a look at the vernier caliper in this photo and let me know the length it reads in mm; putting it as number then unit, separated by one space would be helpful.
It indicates 24.7 mm
